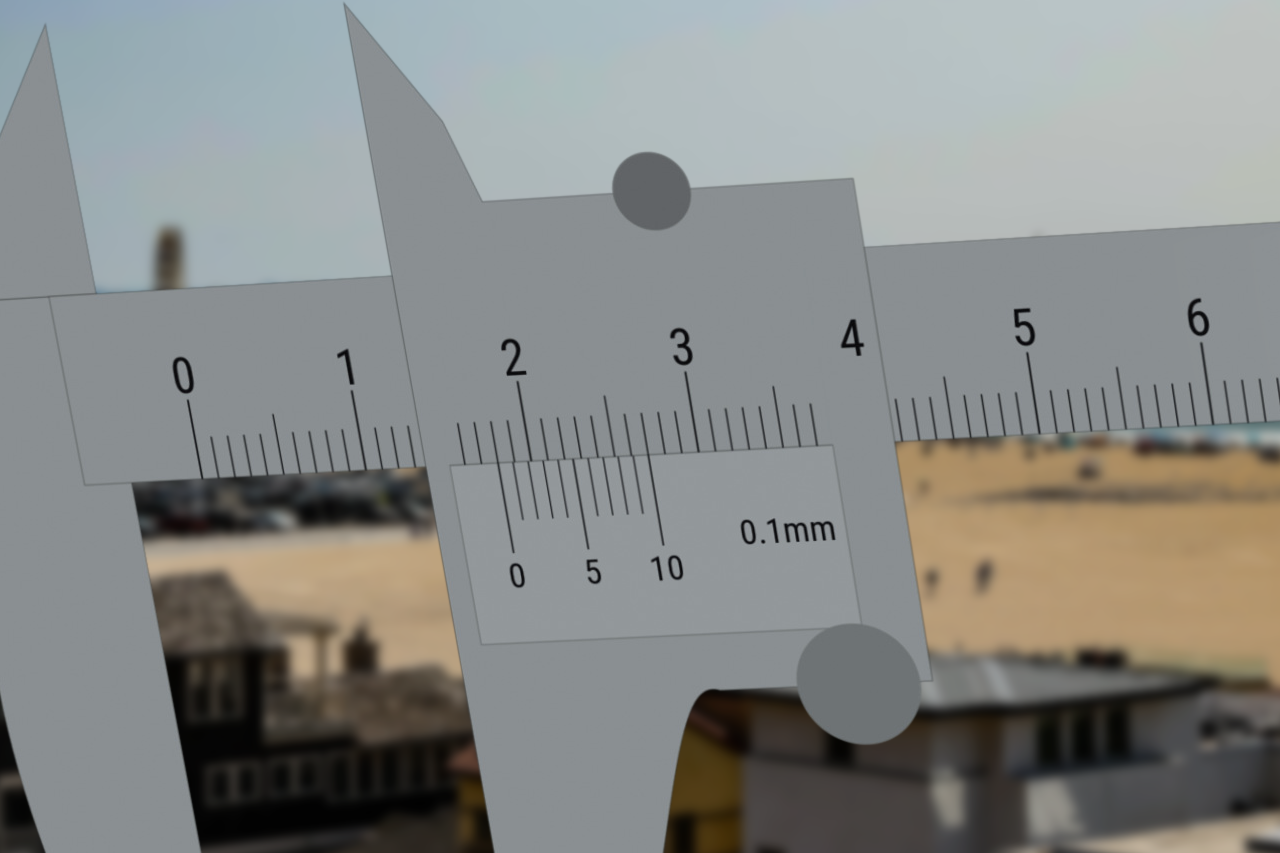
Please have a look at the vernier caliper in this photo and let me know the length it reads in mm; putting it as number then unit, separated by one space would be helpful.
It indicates 18.0 mm
